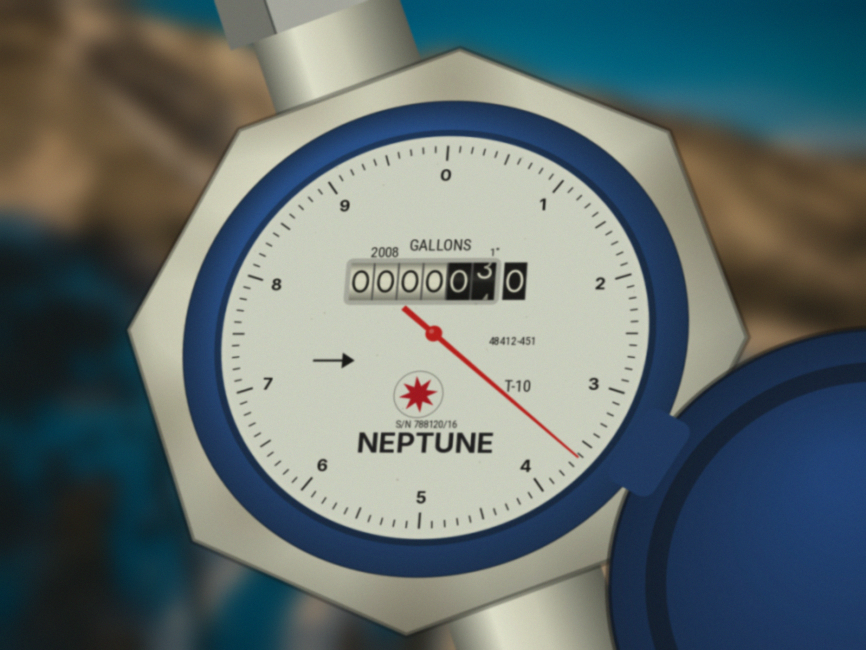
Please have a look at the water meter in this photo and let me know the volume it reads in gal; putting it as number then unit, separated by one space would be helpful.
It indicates 33.6 gal
